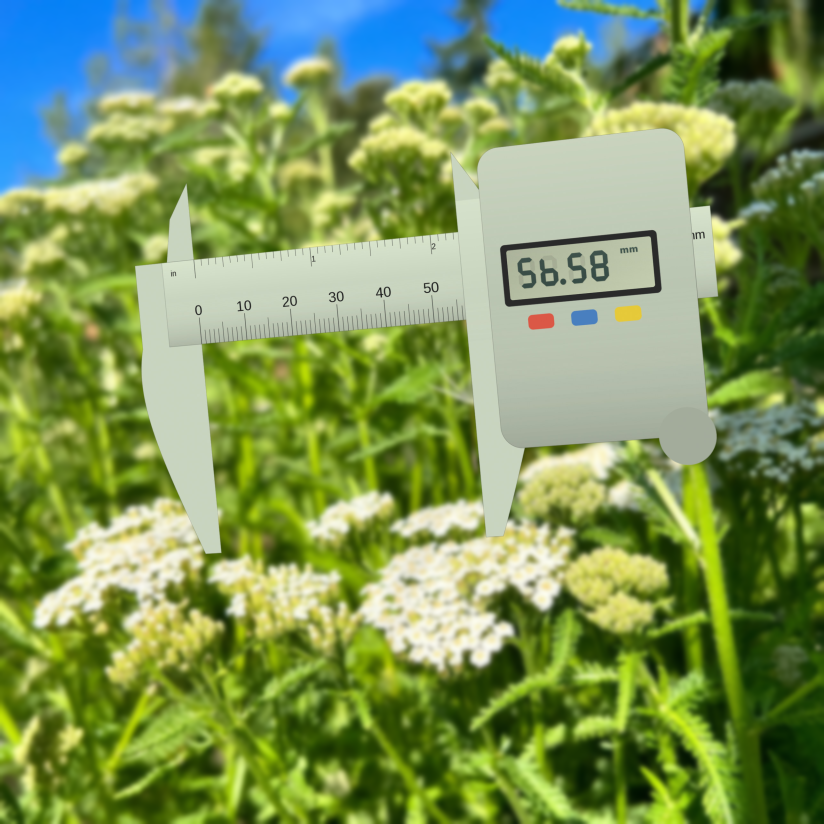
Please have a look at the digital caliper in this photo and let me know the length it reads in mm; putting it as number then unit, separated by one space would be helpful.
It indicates 56.58 mm
